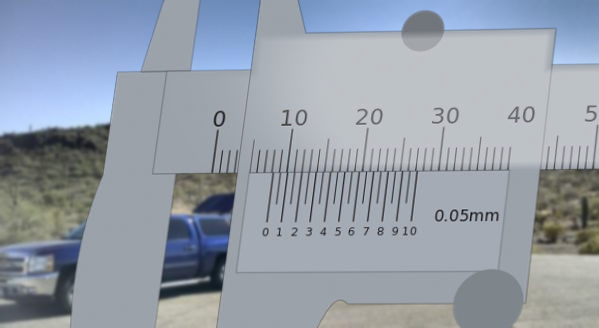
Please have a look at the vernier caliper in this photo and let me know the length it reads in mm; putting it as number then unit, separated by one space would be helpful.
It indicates 8.2 mm
